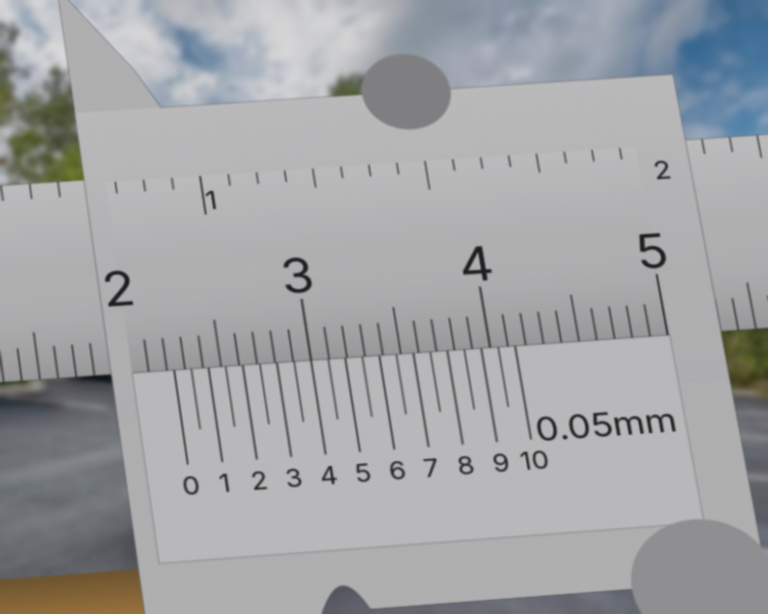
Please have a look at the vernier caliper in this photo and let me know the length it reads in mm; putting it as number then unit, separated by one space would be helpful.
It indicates 22.4 mm
